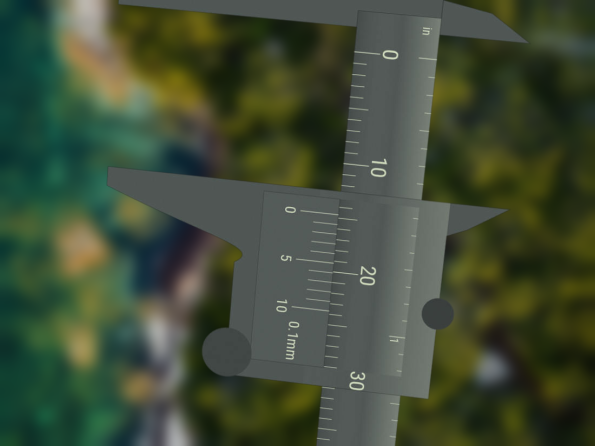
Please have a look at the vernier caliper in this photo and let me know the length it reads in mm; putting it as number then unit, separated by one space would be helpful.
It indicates 14.7 mm
